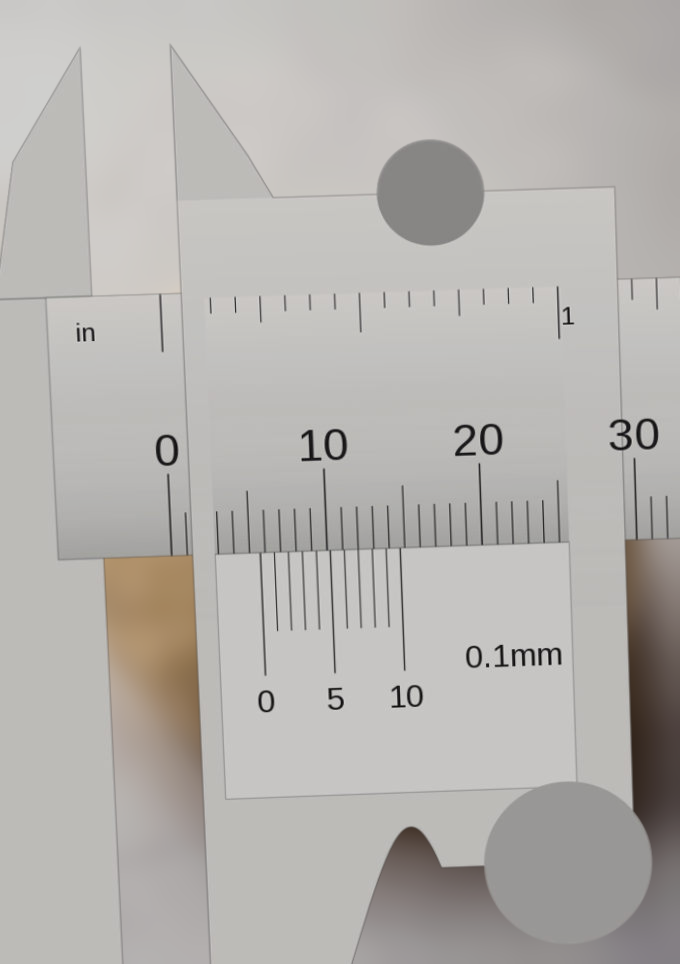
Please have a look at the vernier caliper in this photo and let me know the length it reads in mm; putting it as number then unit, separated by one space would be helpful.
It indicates 5.7 mm
